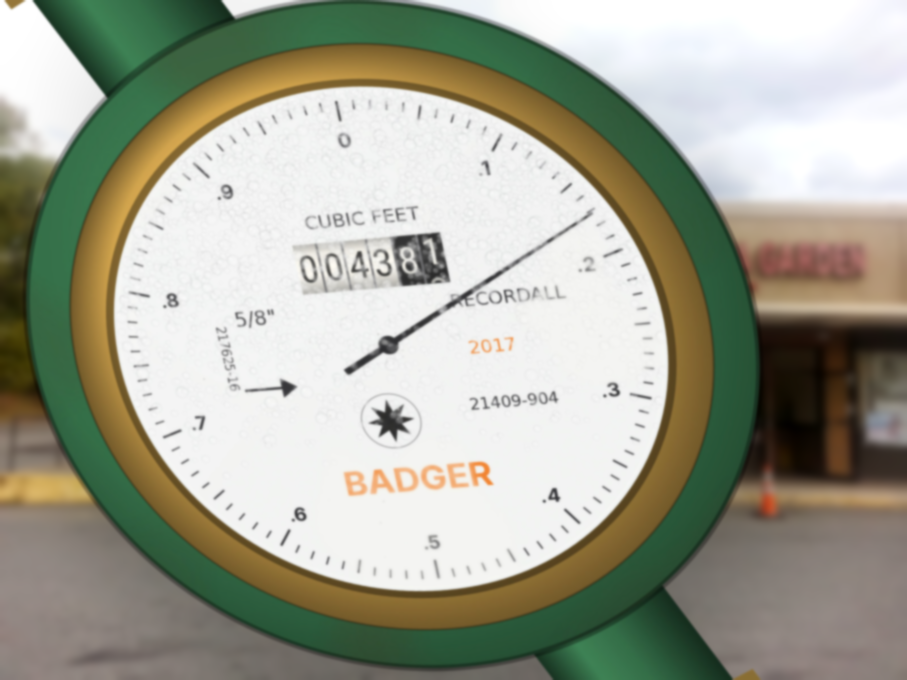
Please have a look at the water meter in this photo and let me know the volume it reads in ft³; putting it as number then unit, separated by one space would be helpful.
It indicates 4381.17 ft³
